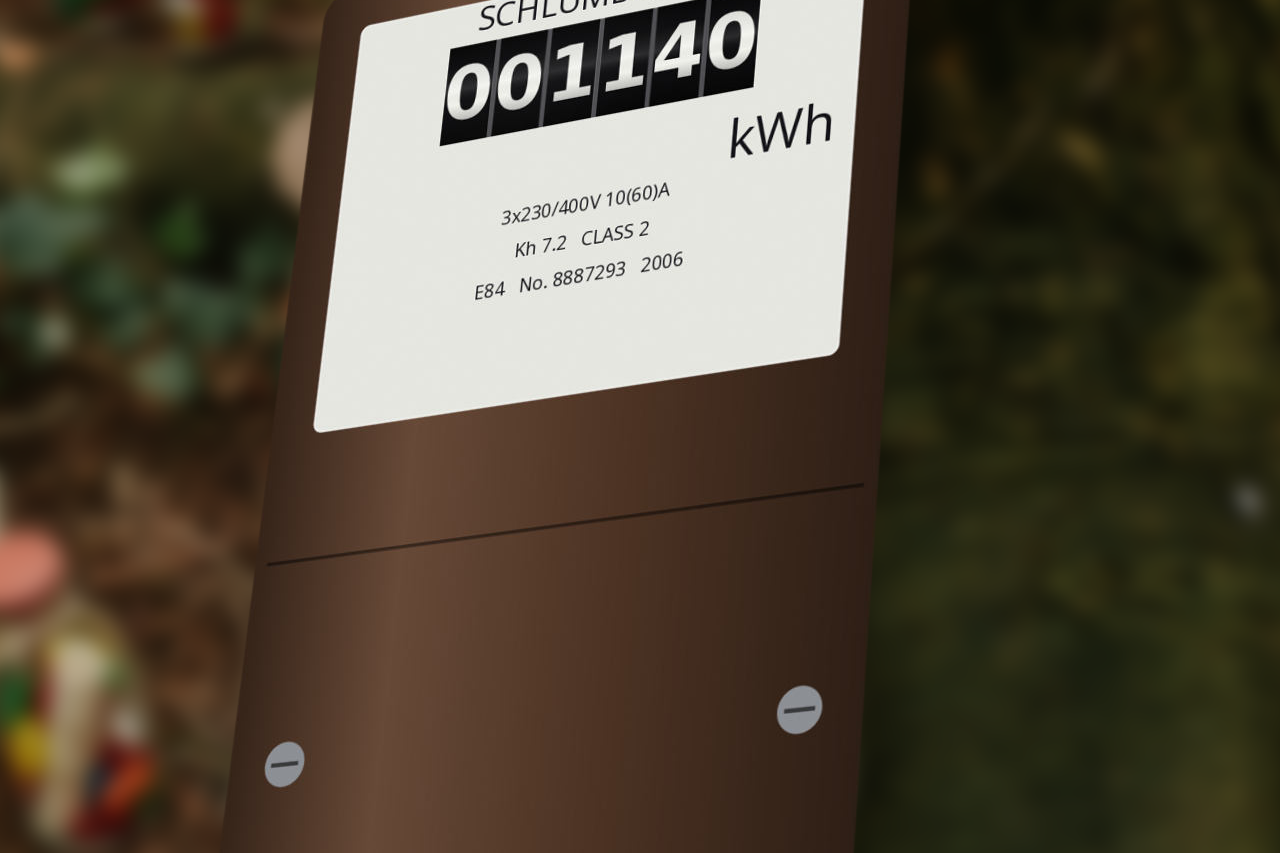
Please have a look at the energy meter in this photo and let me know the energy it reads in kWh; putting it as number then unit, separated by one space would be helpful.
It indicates 1140 kWh
